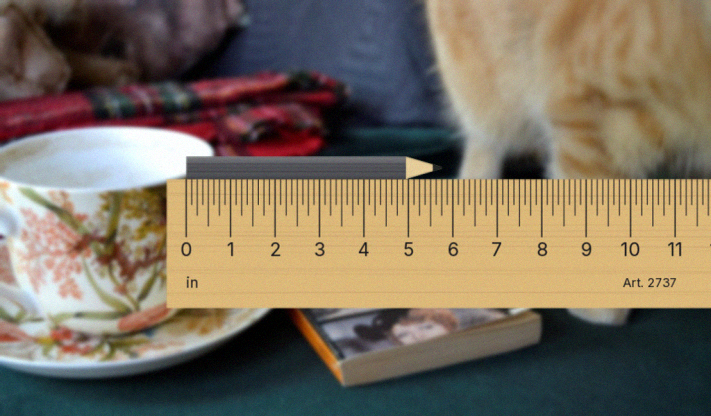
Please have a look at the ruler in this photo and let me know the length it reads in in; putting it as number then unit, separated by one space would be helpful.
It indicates 5.75 in
